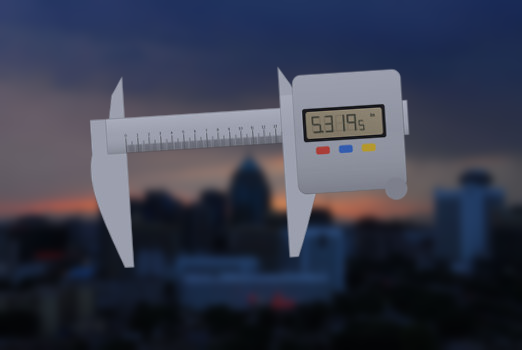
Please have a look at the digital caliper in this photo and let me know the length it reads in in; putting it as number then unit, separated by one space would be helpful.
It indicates 5.3195 in
